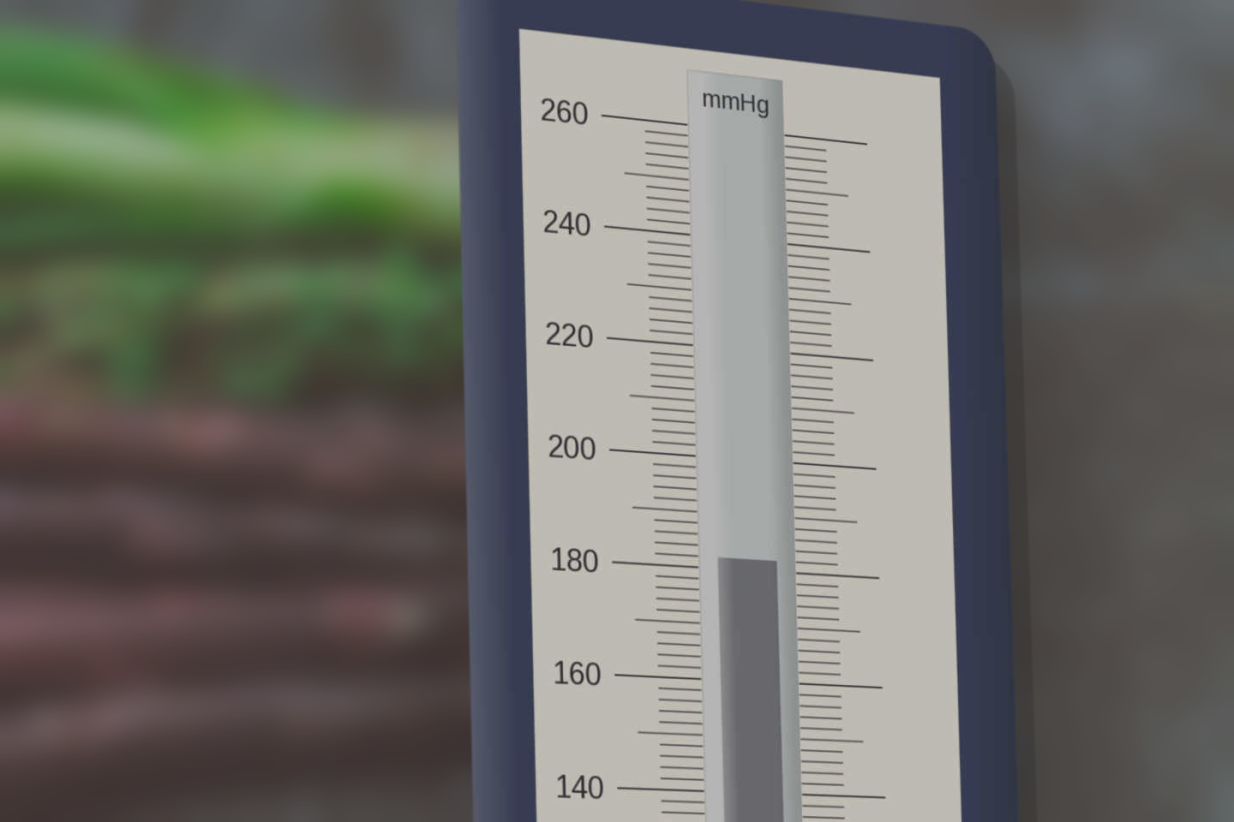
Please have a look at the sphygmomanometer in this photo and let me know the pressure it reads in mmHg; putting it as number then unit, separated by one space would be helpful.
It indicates 182 mmHg
